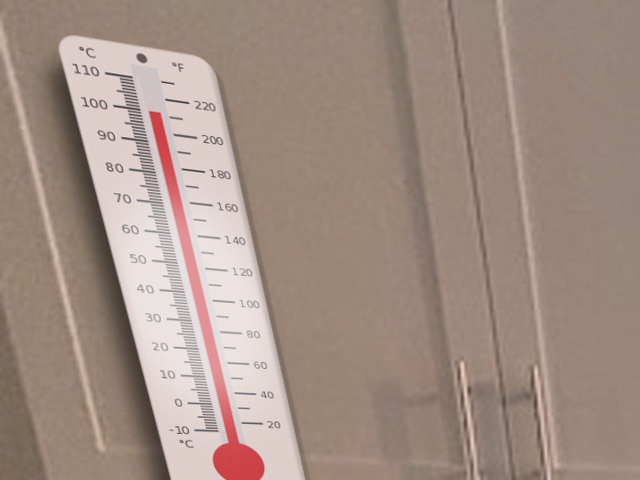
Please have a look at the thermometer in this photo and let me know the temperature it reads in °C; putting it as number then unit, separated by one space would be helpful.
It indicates 100 °C
